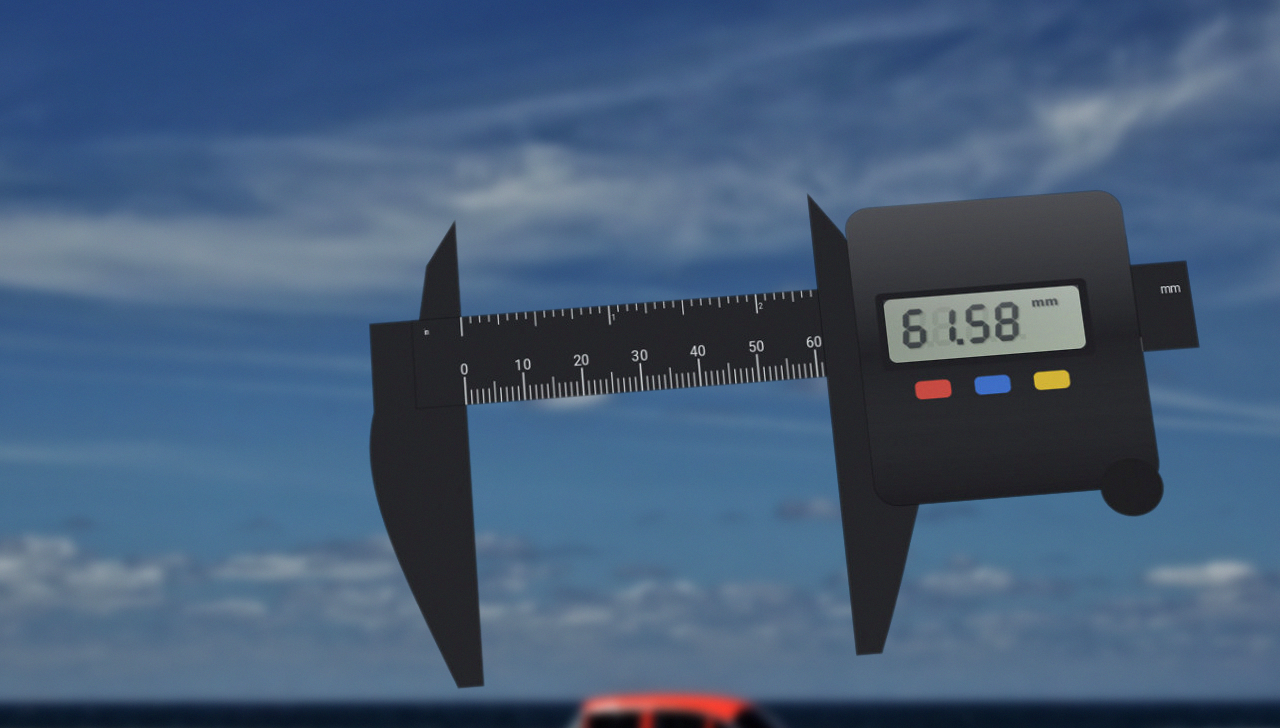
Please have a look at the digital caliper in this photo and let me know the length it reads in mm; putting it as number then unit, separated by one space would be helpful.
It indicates 61.58 mm
